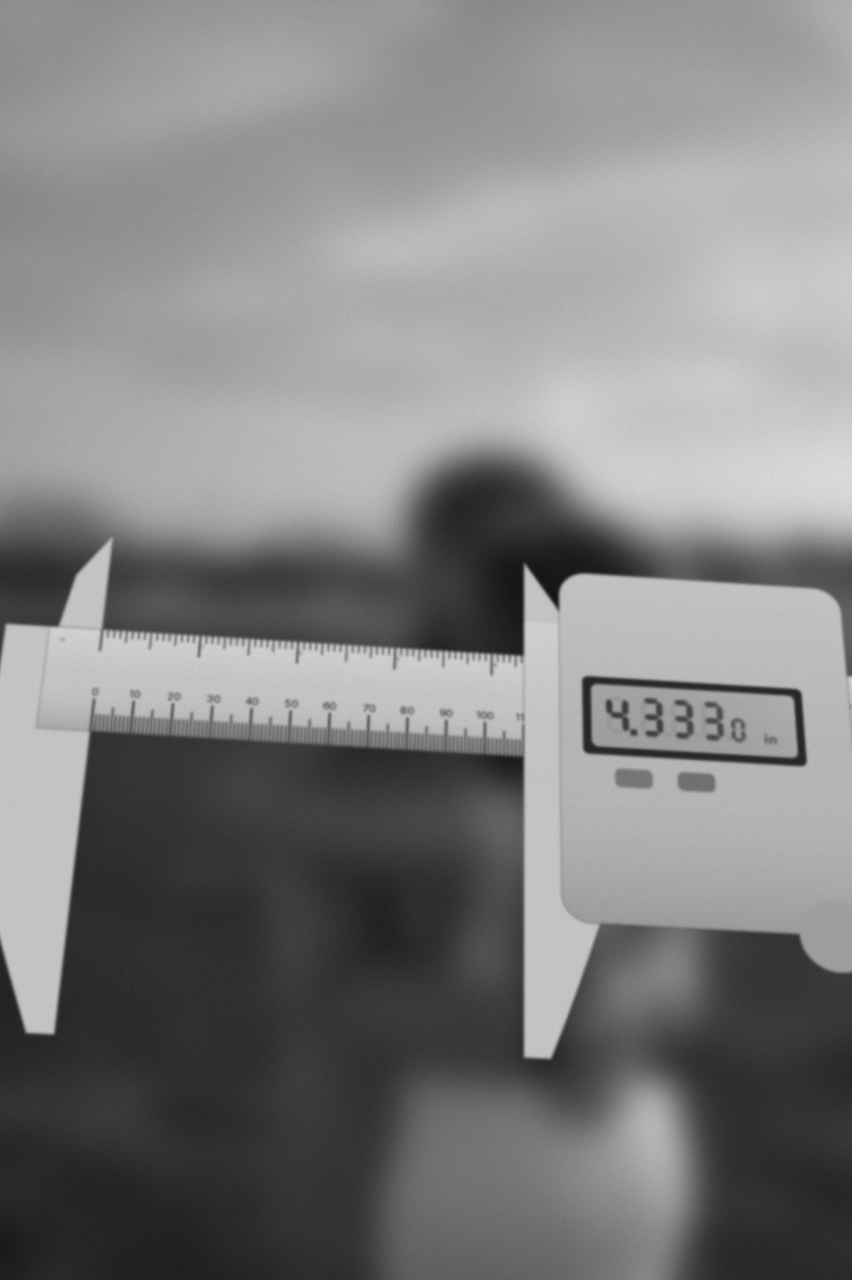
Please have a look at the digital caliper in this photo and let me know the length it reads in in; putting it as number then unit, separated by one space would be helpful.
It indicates 4.3330 in
